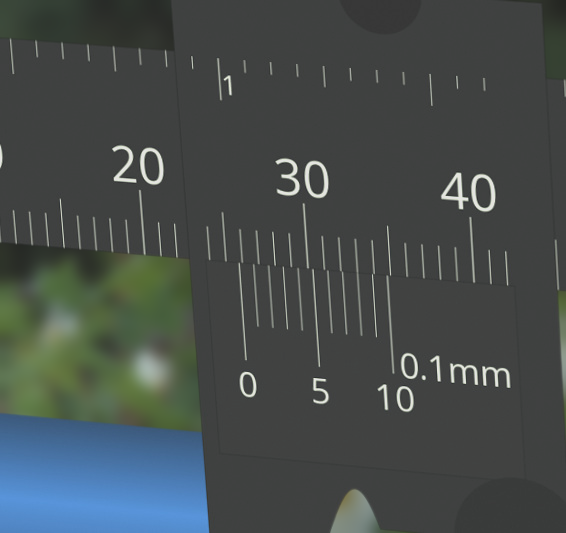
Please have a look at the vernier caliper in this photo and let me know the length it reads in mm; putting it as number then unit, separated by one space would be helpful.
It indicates 25.8 mm
